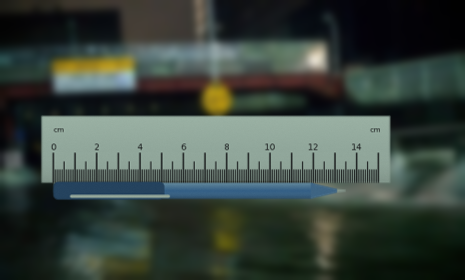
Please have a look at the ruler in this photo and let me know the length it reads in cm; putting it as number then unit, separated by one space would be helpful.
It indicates 13.5 cm
